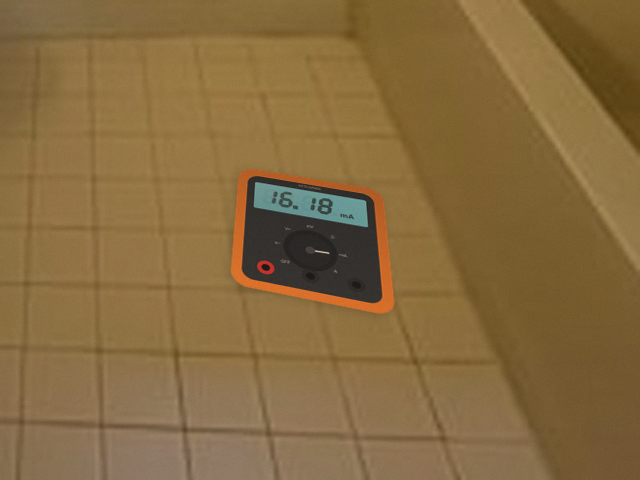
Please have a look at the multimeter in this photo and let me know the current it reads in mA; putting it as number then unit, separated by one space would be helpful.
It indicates 16.18 mA
